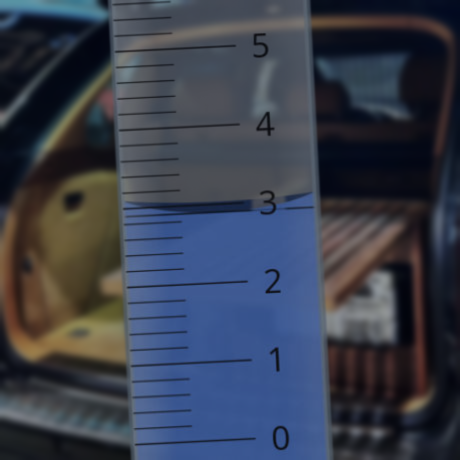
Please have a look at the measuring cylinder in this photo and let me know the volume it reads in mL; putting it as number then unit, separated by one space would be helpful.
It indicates 2.9 mL
